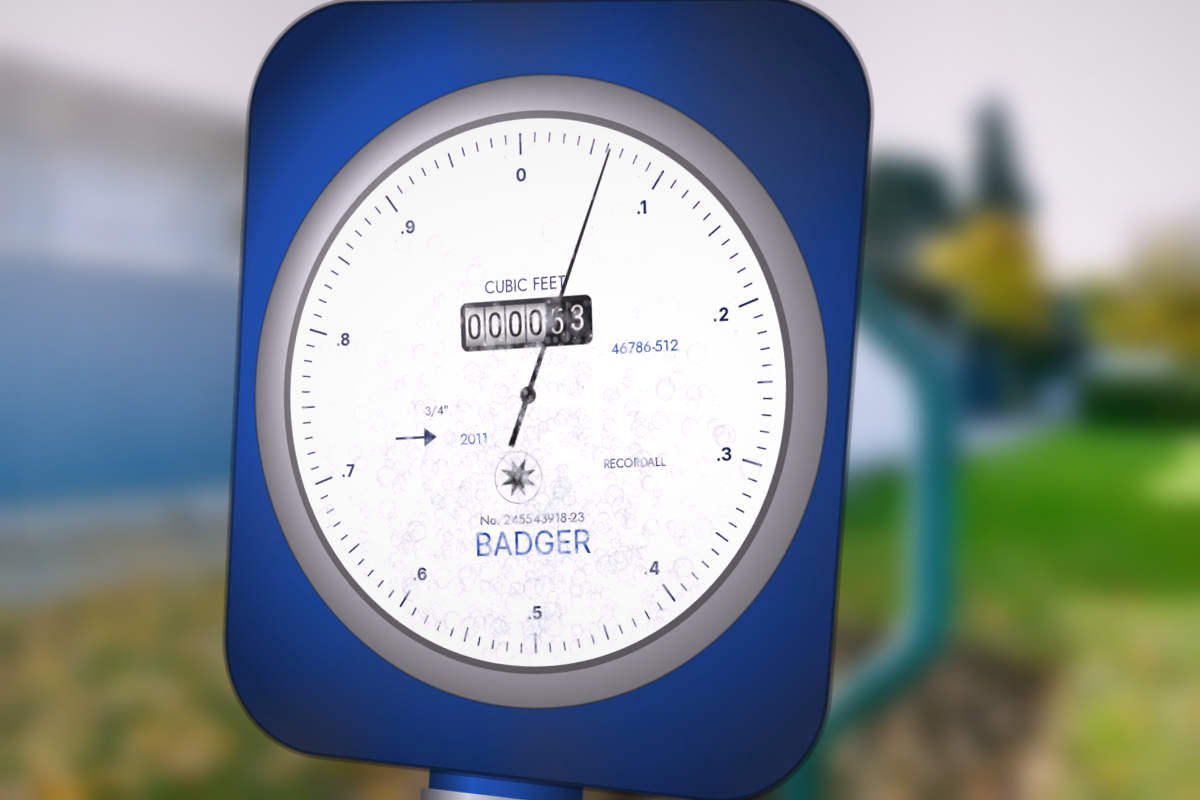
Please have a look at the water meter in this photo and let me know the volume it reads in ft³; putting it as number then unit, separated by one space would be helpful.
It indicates 53.06 ft³
